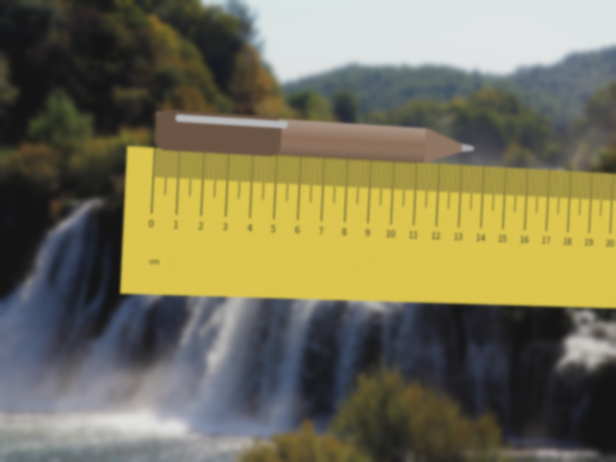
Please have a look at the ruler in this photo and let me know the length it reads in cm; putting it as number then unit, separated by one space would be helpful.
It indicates 13.5 cm
